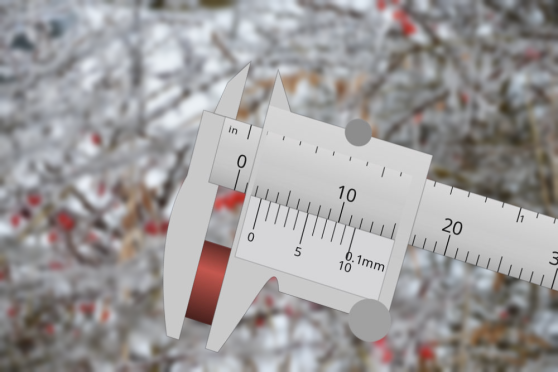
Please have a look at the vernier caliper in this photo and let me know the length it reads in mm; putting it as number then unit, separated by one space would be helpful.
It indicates 2.6 mm
